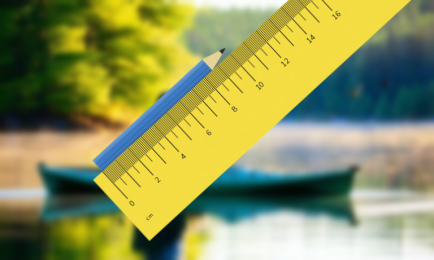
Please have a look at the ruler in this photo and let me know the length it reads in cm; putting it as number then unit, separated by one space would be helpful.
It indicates 10 cm
